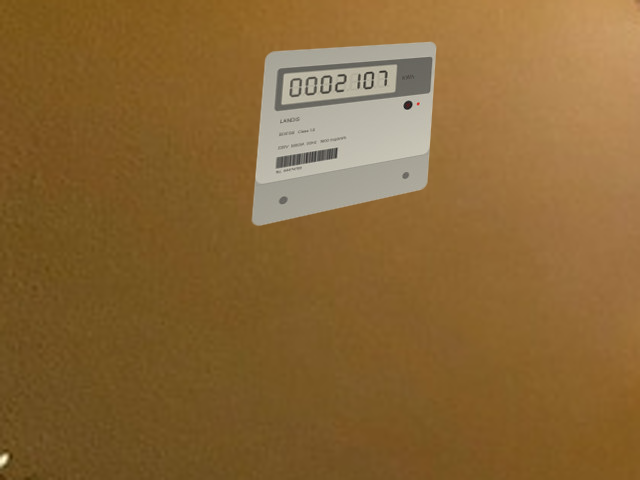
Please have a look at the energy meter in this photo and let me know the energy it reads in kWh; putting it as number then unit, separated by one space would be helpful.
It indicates 2107 kWh
